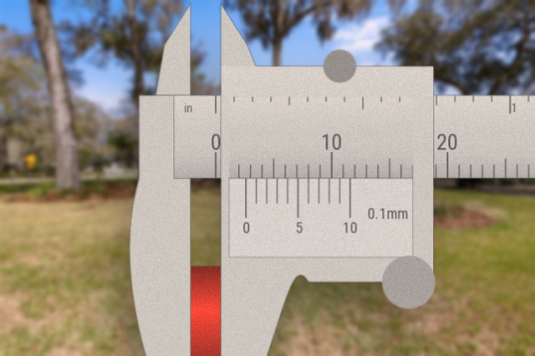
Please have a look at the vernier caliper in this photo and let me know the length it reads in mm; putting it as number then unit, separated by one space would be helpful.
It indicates 2.6 mm
